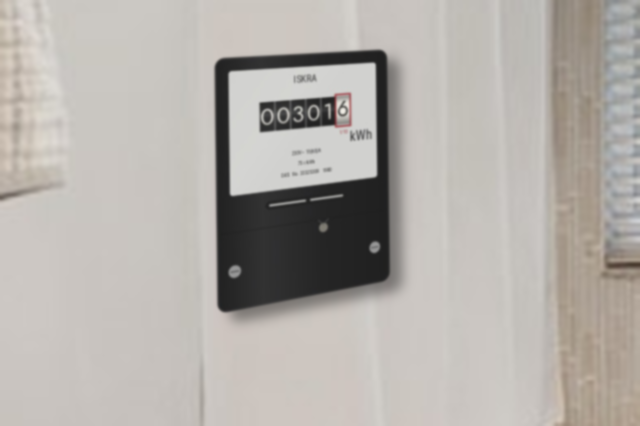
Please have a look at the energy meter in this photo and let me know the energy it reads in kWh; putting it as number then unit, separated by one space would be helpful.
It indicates 301.6 kWh
